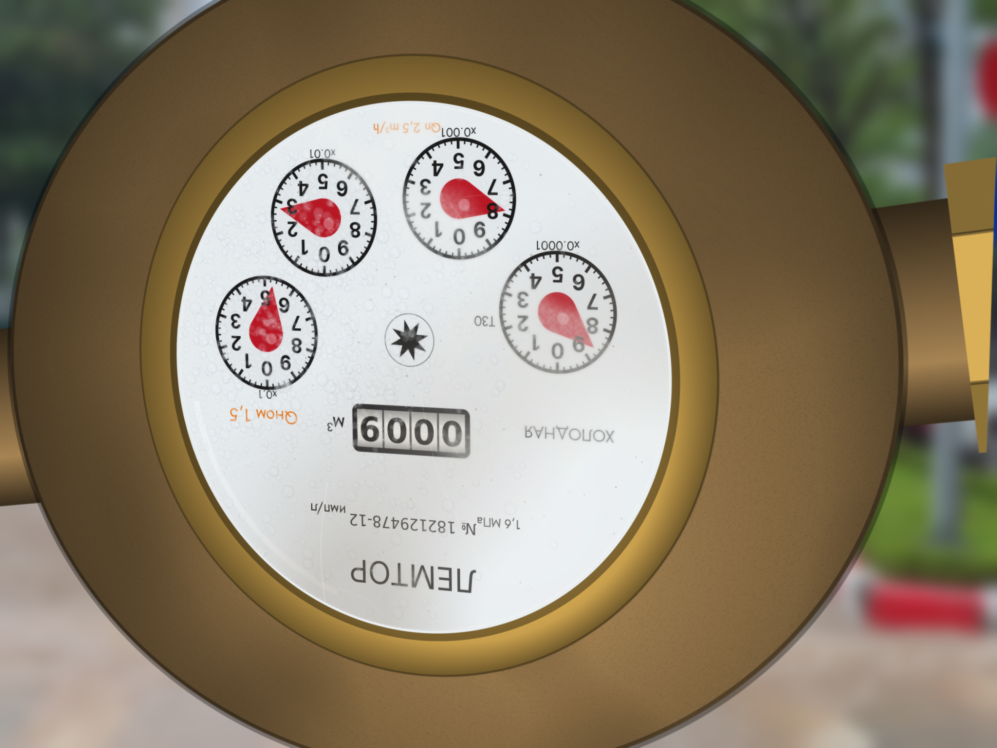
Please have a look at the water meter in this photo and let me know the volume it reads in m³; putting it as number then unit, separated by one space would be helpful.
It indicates 9.5278 m³
